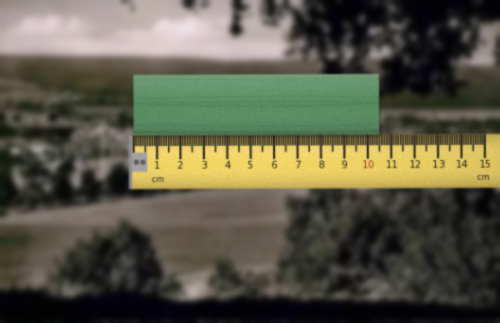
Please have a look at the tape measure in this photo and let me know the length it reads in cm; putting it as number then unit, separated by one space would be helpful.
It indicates 10.5 cm
